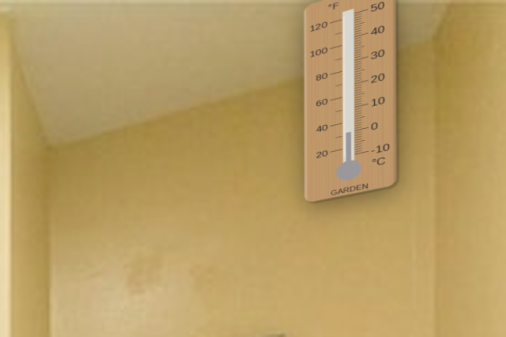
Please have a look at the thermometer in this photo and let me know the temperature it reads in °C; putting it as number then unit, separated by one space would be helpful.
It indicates 0 °C
